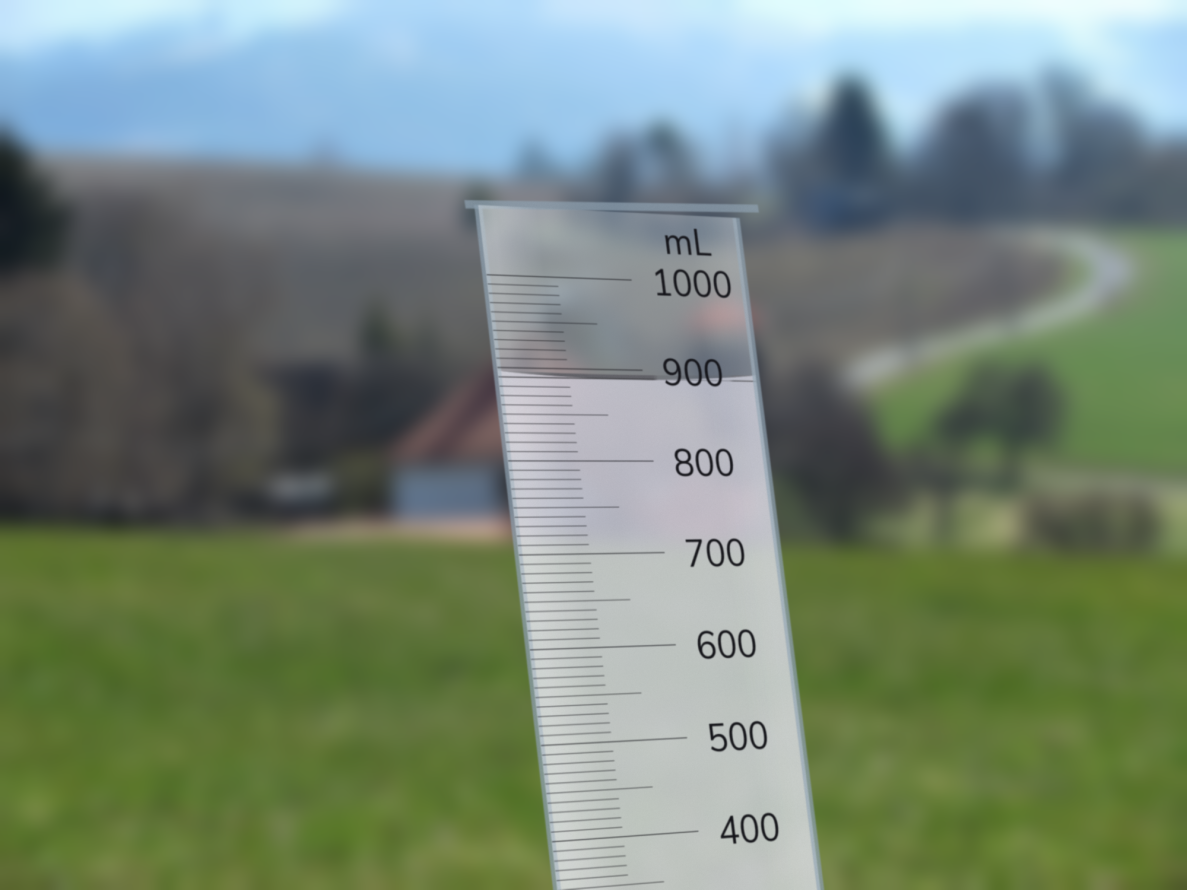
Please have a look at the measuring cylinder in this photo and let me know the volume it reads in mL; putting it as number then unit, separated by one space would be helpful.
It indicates 890 mL
